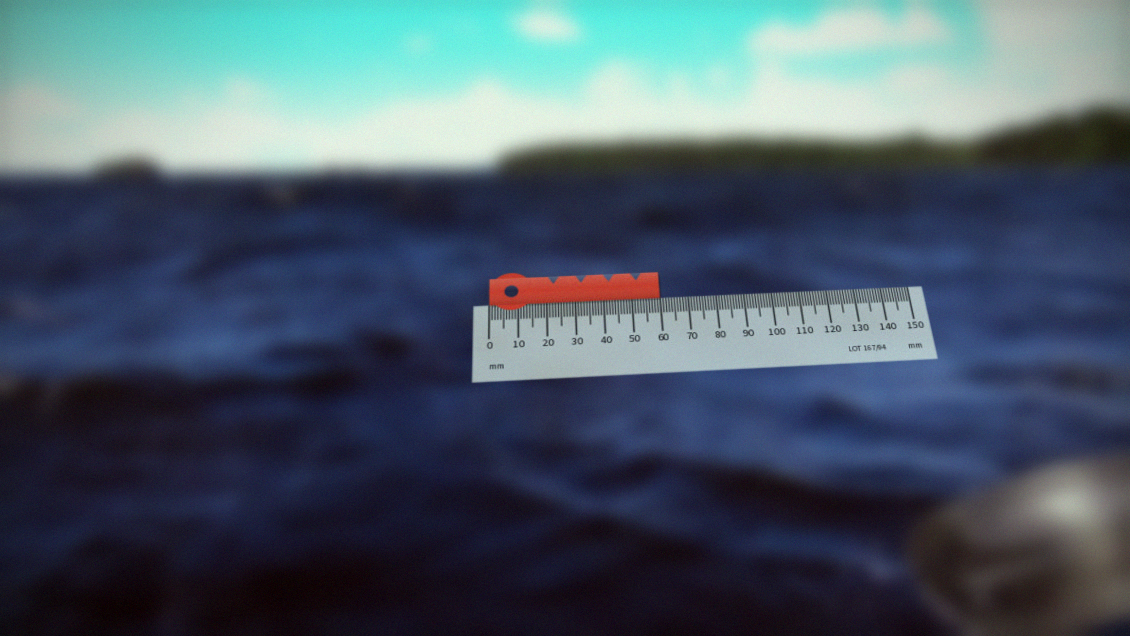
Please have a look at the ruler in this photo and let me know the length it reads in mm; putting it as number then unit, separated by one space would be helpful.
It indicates 60 mm
